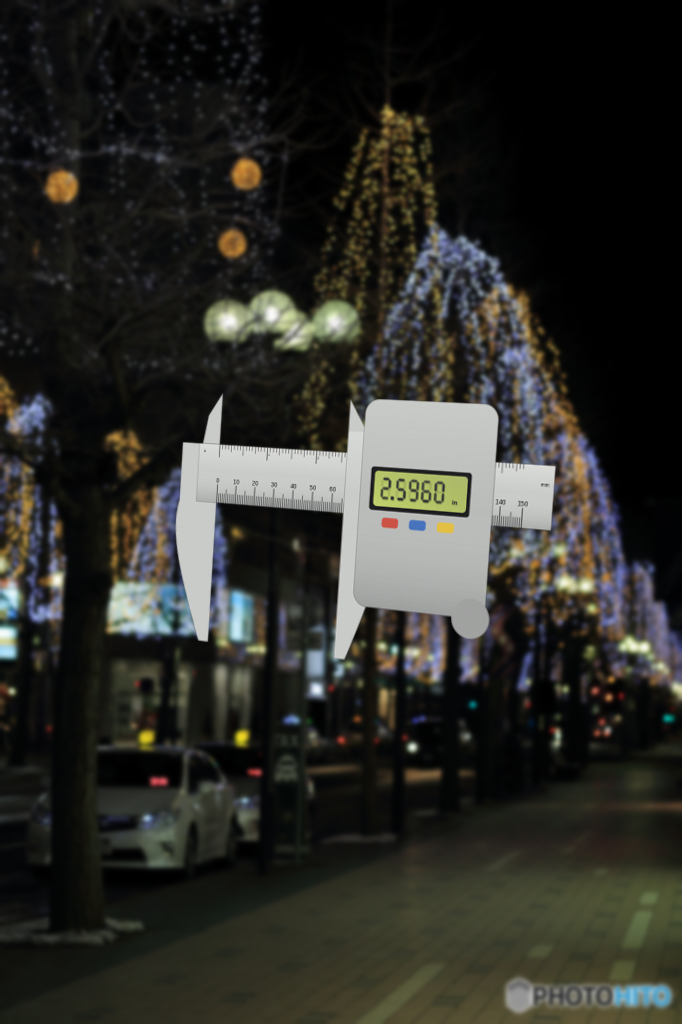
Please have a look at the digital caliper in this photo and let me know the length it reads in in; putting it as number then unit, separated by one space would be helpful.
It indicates 2.5960 in
